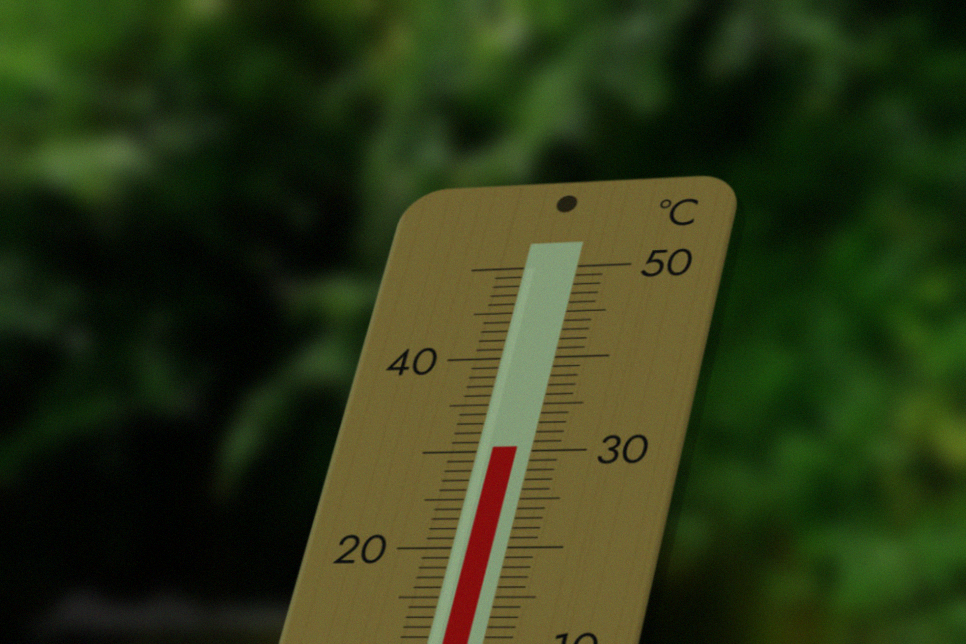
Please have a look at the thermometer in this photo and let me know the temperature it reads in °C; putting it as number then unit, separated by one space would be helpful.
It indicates 30.5 °C
